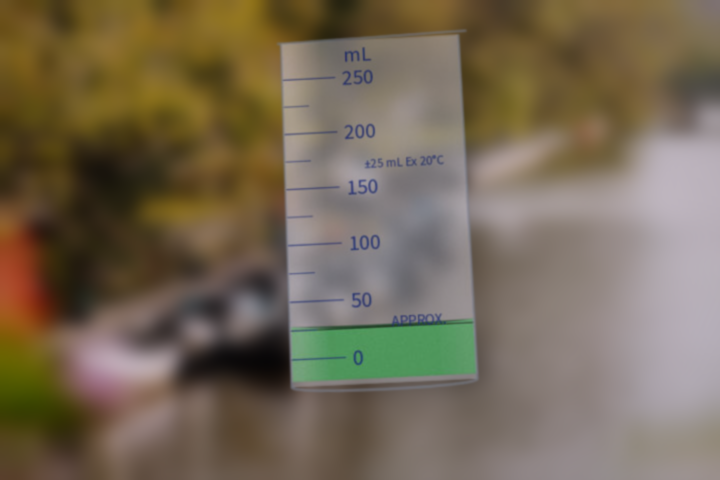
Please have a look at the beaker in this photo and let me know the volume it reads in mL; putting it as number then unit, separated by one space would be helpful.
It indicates 25 mL
